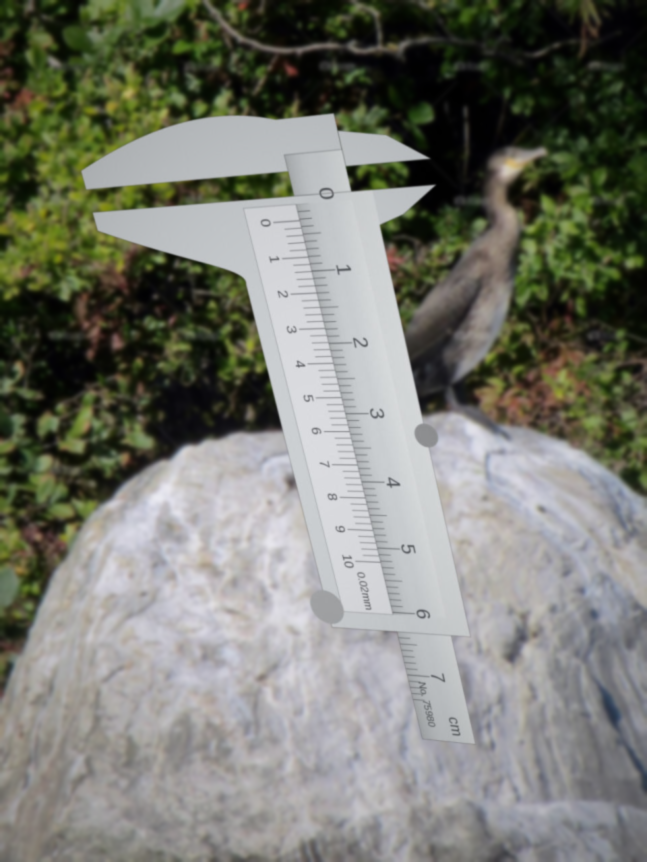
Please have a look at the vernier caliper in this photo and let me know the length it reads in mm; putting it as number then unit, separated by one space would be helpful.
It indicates 3.2 mm
